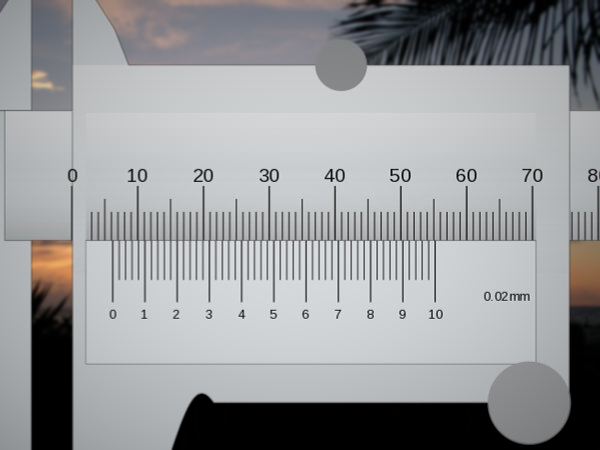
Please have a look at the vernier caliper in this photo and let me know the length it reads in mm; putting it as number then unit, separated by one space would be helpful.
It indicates 6.2 mm
